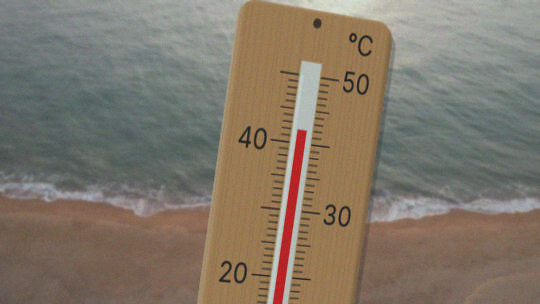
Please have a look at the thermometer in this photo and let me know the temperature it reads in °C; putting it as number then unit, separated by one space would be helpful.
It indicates 42 °C
